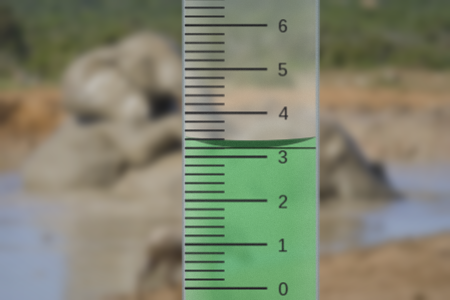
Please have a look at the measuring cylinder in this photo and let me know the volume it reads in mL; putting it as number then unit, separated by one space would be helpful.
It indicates 3.2 mL
